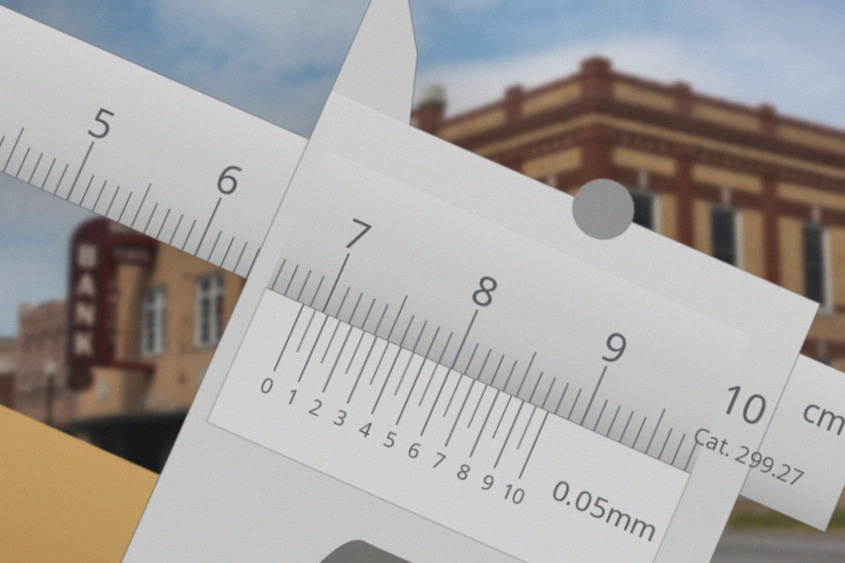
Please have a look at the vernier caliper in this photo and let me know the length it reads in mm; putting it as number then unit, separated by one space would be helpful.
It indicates 68.5 mm
